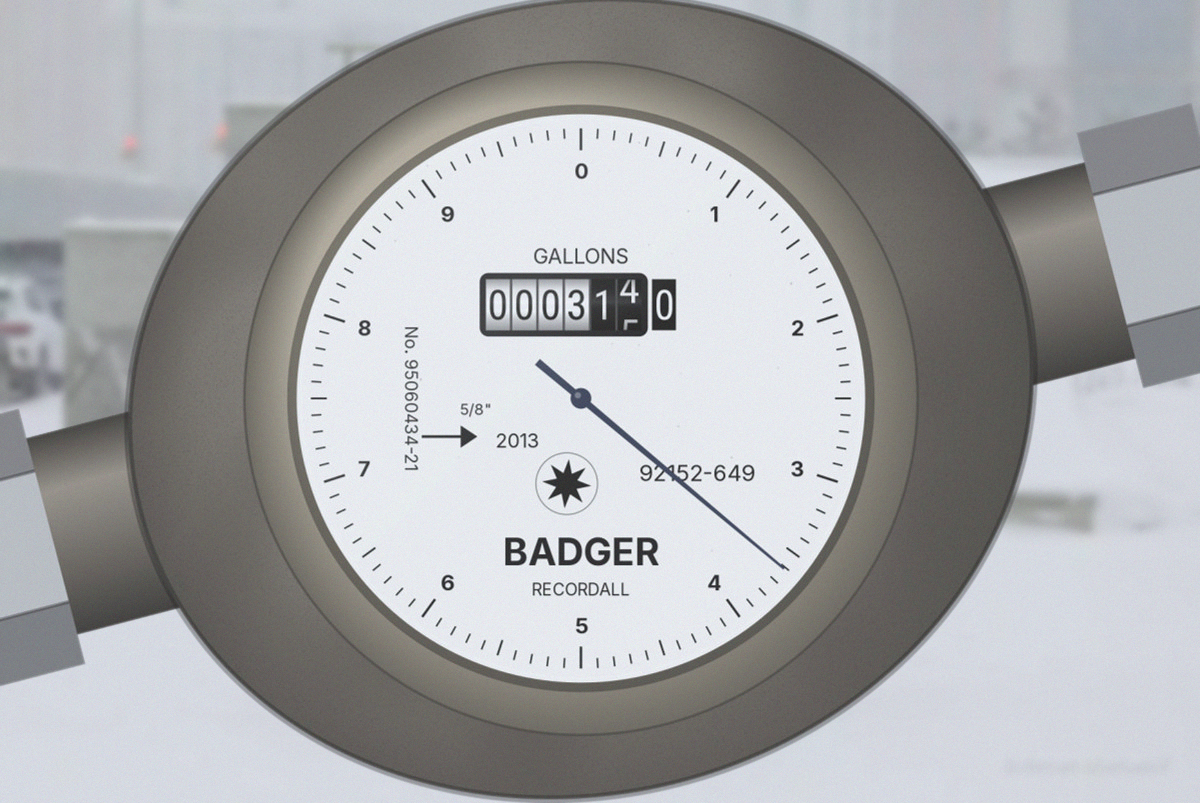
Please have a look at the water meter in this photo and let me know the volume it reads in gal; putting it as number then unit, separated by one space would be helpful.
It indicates 3143.6 gal
